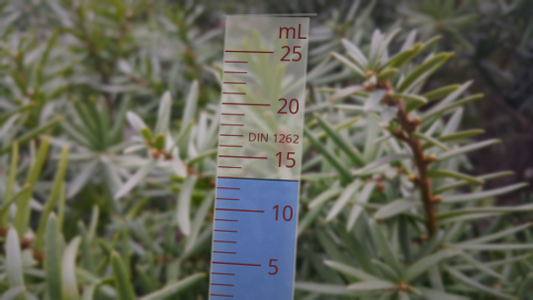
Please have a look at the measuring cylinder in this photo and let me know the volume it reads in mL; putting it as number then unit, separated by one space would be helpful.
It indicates 13 mL
